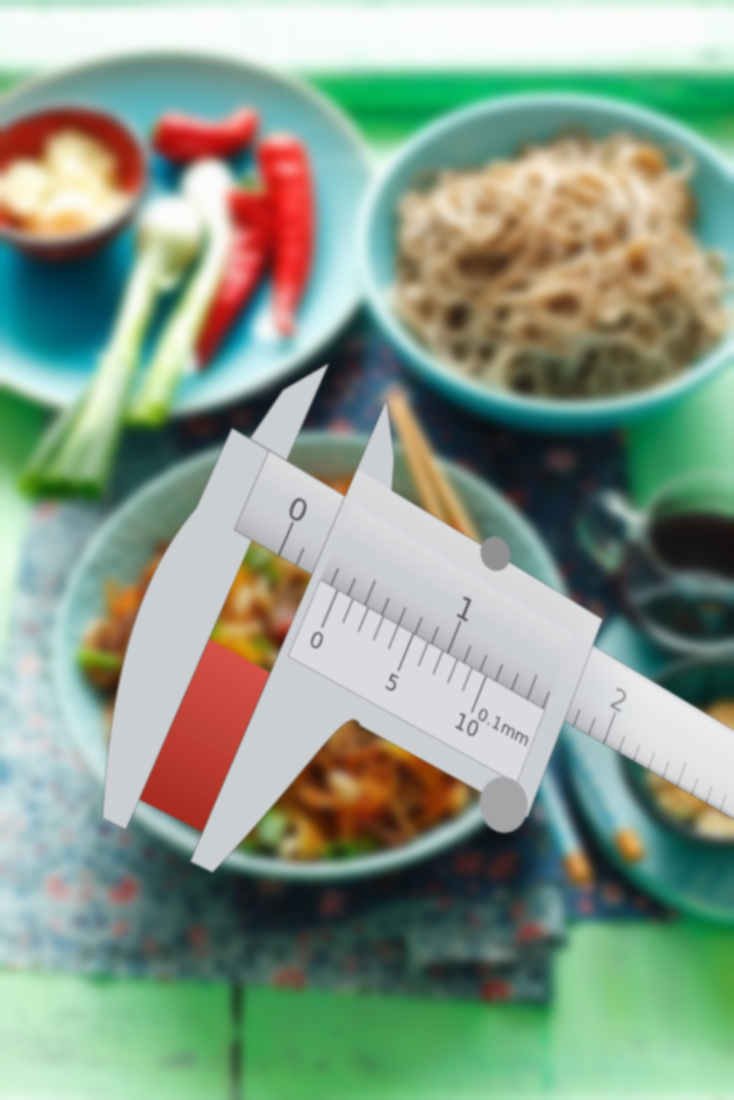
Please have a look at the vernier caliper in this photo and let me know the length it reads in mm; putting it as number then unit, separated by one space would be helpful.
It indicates 3.4 mm
